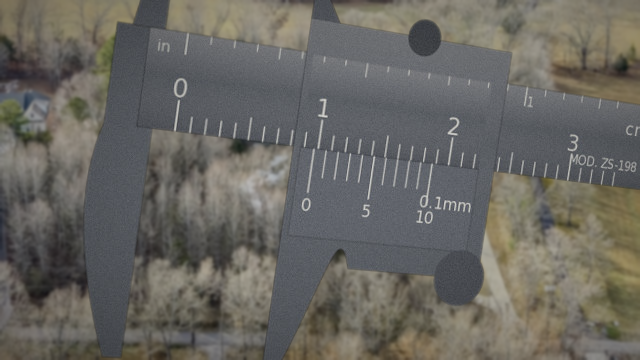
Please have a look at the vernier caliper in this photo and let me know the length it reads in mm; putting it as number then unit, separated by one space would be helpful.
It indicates 9.7 mm
